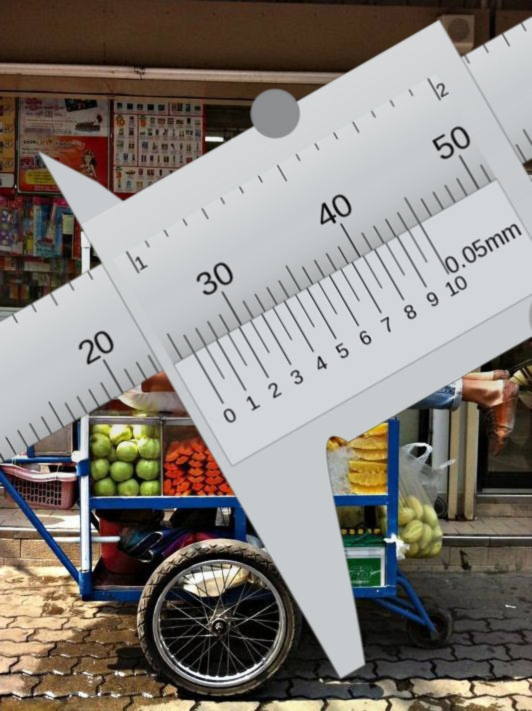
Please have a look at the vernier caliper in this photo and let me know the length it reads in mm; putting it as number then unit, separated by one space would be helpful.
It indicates 26.0 mm
